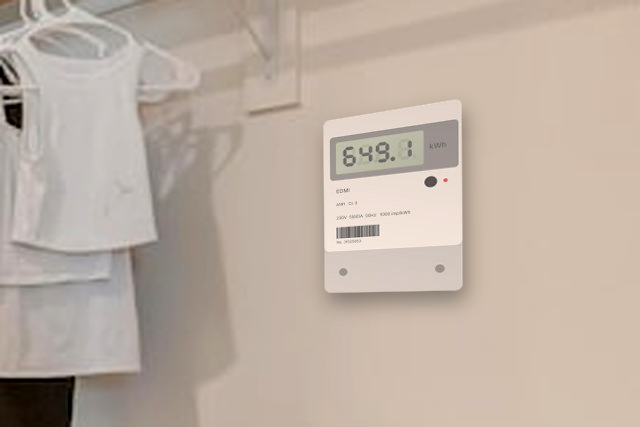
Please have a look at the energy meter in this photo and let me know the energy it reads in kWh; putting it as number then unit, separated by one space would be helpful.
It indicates 649.1 kWh
